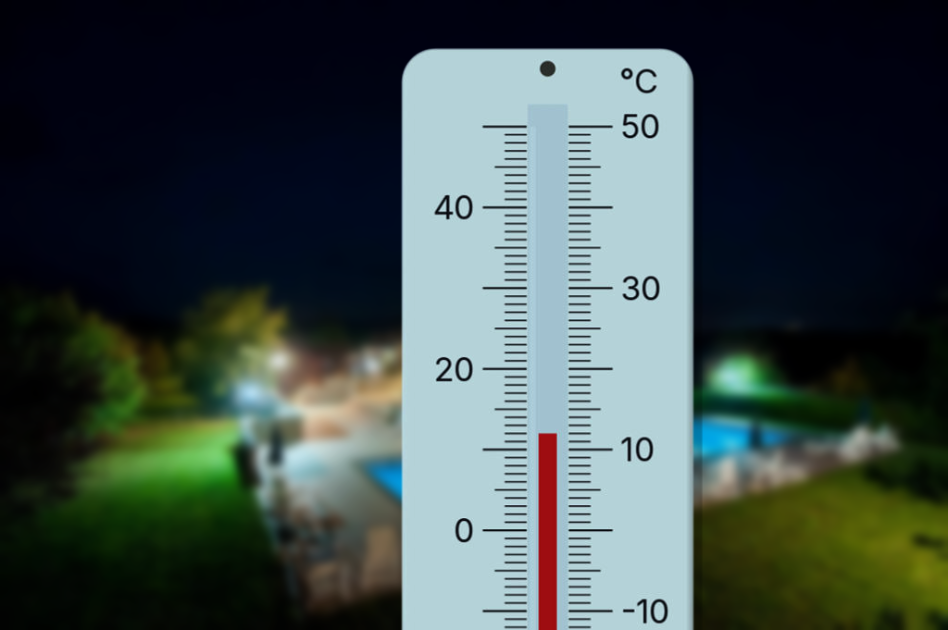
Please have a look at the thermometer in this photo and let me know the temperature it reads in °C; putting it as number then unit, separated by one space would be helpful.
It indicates 12 °C
